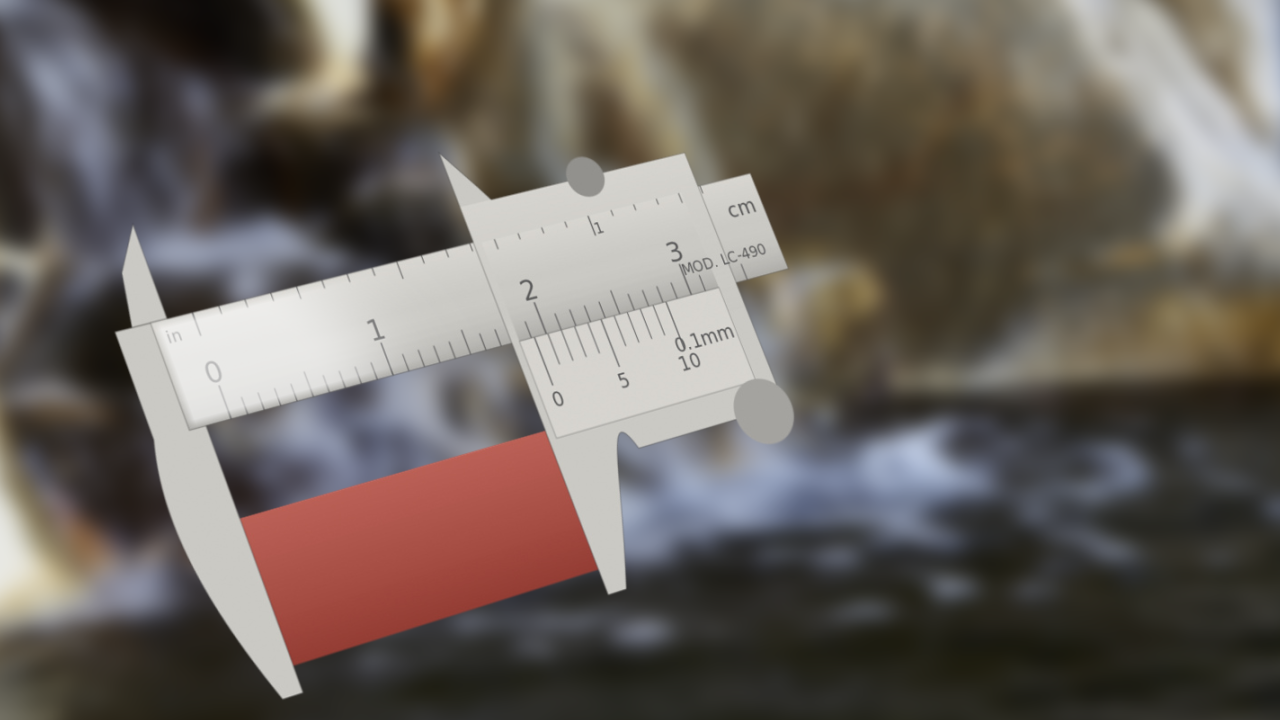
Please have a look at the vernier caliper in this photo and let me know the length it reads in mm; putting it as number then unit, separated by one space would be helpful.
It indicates 19.2 mm
